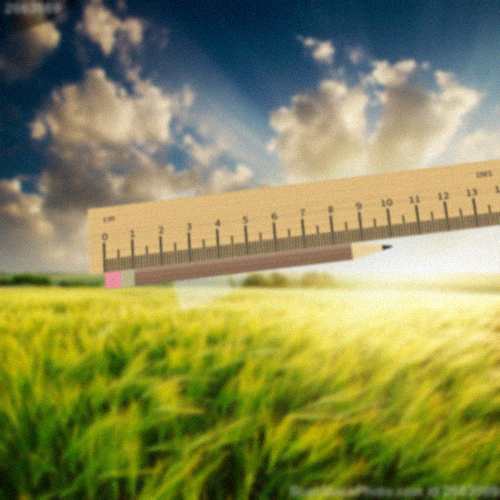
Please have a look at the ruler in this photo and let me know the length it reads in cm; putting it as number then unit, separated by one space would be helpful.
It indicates 10 cm
